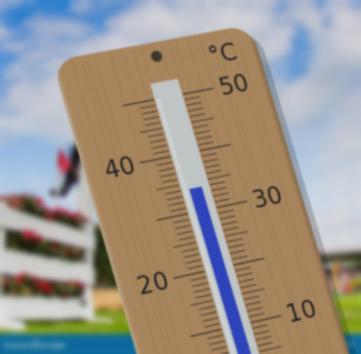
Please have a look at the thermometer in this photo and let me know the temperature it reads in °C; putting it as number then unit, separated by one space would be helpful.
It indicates 34 °C
